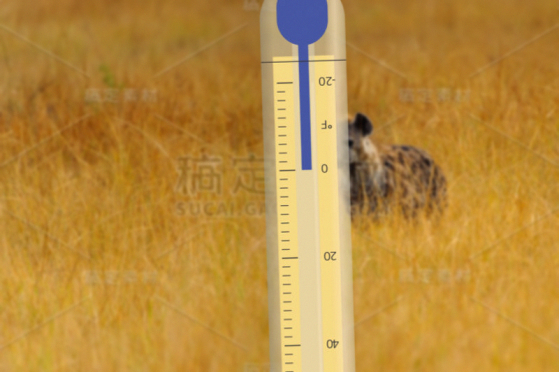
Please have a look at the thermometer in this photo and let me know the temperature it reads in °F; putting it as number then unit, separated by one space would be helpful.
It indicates 0 °F
